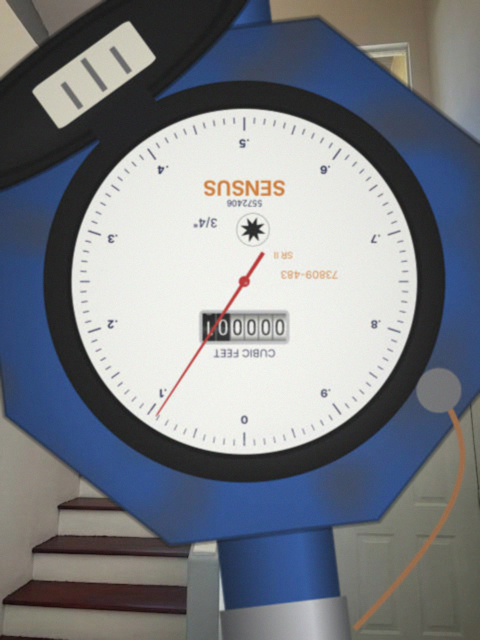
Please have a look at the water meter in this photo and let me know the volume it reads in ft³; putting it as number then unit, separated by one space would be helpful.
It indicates 1.09 ft³
